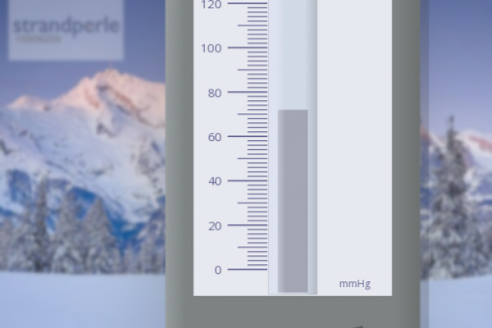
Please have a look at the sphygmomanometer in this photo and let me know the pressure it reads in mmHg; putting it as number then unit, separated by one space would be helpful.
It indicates 72 mmHg
